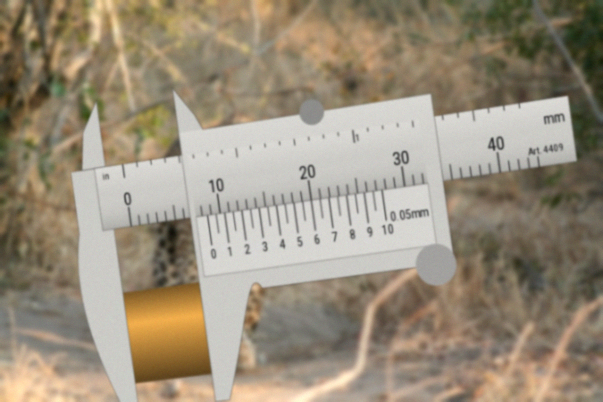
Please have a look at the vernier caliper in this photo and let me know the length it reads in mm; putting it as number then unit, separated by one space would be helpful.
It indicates 8.6 mm
